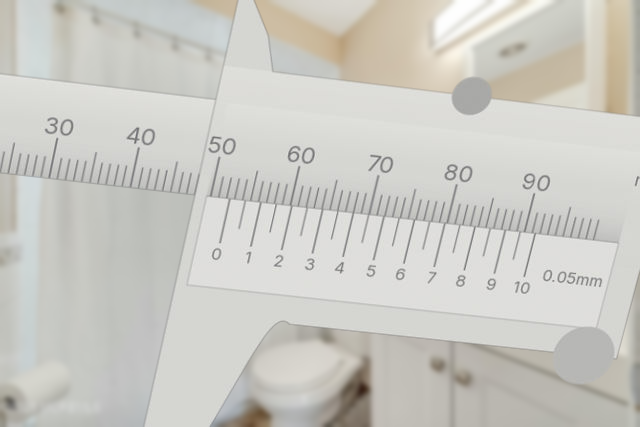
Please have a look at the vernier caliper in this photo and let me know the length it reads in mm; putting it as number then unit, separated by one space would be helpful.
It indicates 52.4 mm
